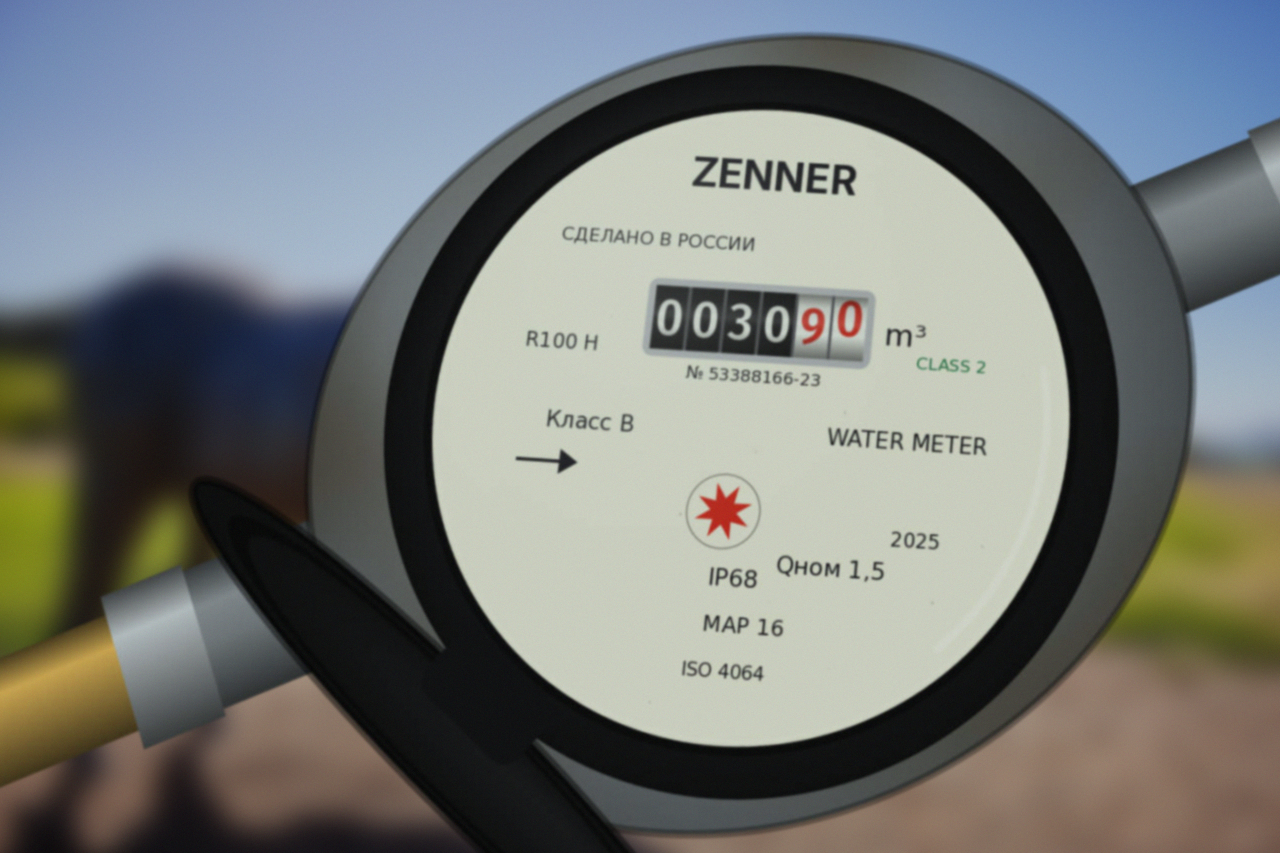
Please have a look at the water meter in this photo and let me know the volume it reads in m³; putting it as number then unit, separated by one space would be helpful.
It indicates 30.90 m³
